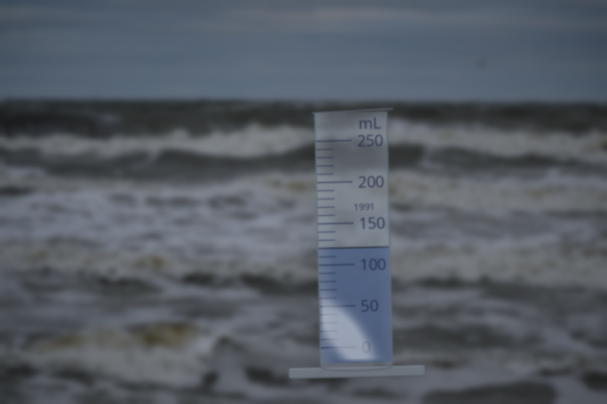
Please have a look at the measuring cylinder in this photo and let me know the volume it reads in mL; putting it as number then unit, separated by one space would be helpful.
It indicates 120 mL
